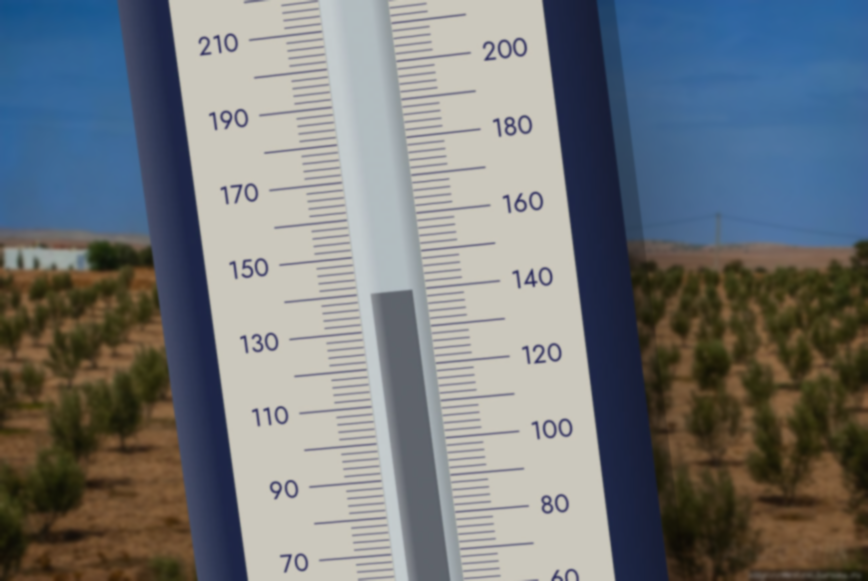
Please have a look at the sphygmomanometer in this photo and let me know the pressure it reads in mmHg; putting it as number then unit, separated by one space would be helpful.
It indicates 140 mmHg
